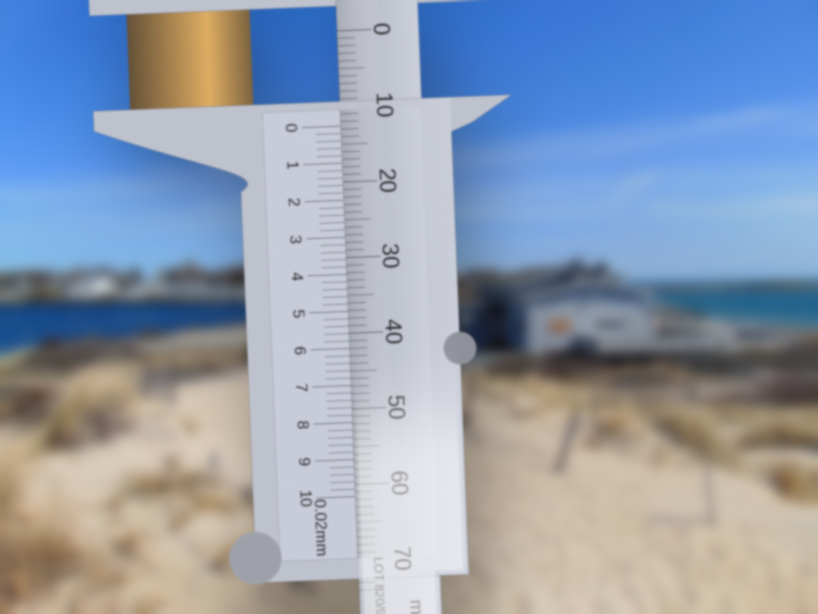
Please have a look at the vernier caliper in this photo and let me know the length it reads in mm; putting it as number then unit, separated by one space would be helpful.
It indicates 12.6 mm
